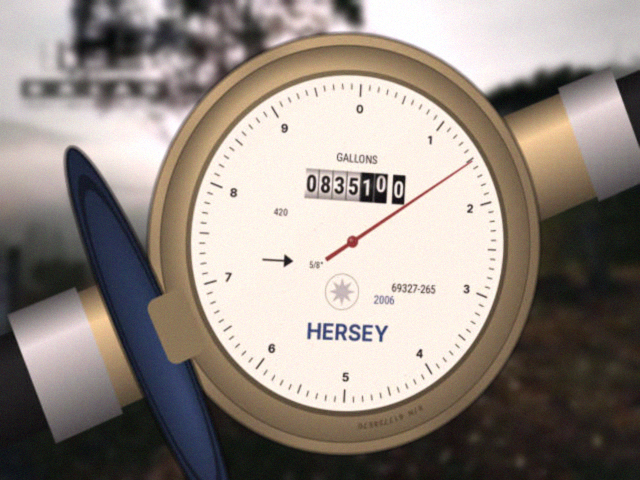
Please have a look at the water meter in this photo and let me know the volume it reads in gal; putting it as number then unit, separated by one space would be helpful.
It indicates 835101.5 gal
